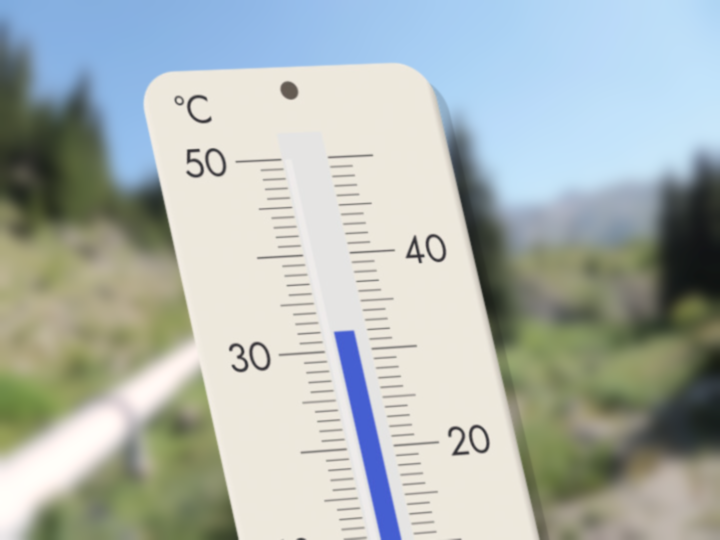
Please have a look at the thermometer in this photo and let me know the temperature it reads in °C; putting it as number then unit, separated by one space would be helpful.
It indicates 32 °C
